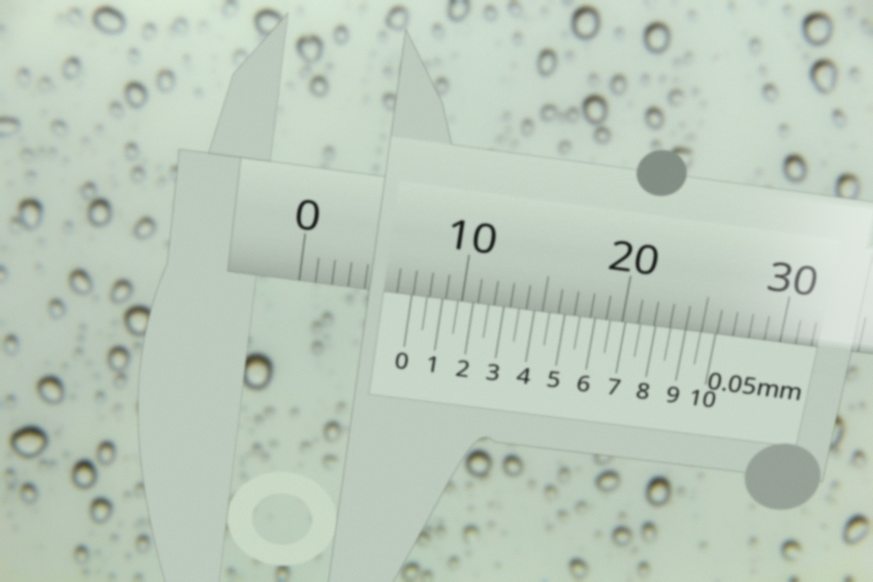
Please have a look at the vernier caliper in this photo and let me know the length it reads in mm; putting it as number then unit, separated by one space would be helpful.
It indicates 6.9 mm
